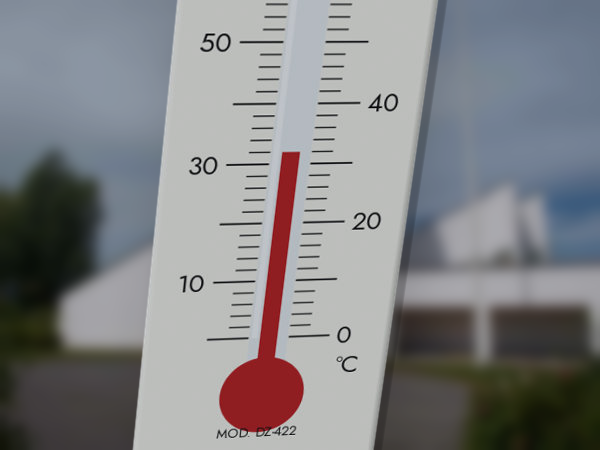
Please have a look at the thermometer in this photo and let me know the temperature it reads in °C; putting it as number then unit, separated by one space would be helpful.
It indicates 32 °C
